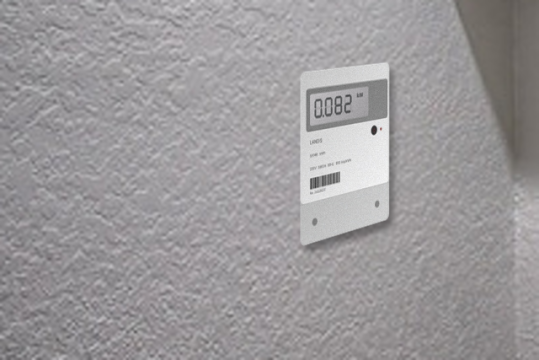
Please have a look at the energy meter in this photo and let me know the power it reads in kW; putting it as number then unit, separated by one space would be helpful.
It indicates 0.082 kW
